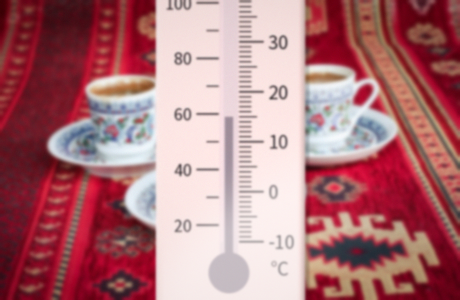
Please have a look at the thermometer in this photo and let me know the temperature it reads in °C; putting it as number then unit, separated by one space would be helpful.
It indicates 15 °C
